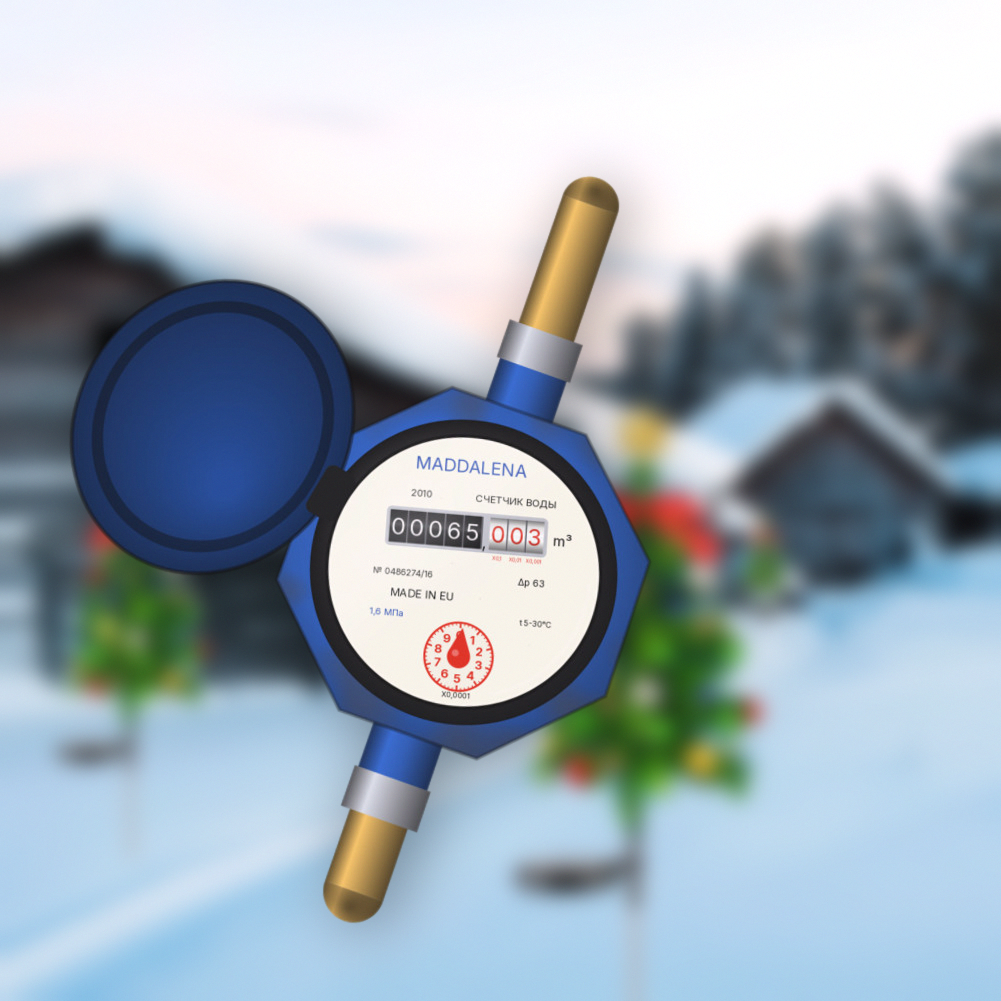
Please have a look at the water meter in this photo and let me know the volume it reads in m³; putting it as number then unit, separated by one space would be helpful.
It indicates 65.0030 m³
